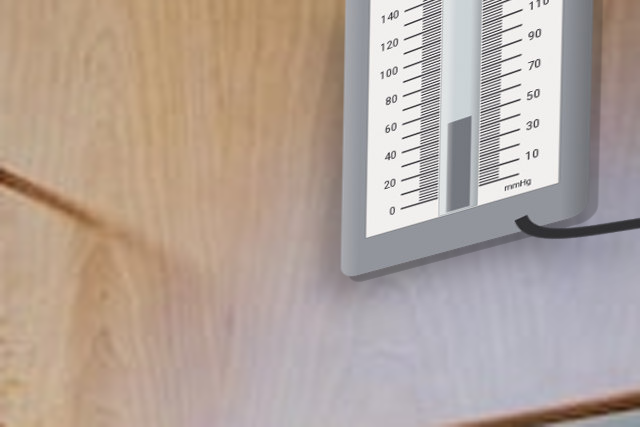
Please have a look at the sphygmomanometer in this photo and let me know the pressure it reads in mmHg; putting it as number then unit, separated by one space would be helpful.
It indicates 50 mmHg
